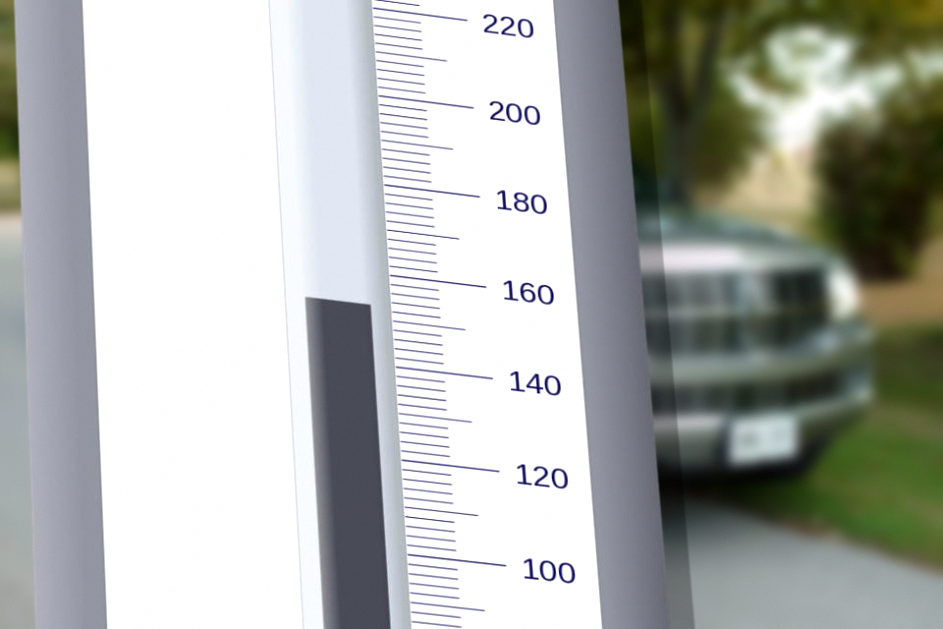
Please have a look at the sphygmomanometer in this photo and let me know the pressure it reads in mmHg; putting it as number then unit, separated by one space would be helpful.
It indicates 153 mmHg
